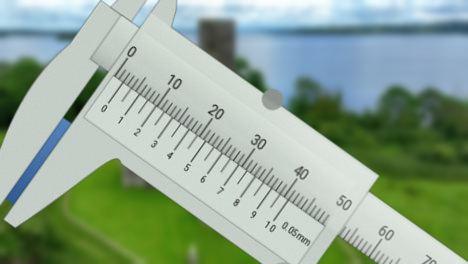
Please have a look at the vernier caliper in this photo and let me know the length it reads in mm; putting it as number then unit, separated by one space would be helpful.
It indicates 2.0 mm
